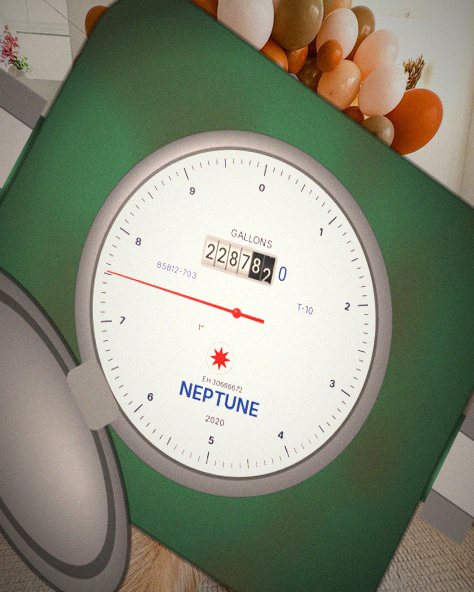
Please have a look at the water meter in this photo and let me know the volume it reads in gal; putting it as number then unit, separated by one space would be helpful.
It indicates 2287817.5 gal
